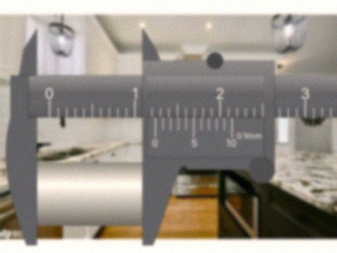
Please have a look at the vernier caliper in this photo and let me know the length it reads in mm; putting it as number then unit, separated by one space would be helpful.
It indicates 12.4 mm
